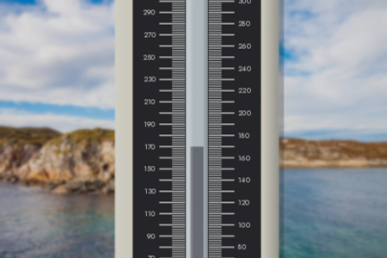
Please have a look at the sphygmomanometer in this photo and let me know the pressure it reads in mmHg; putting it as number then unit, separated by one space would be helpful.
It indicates 170 mmHg
